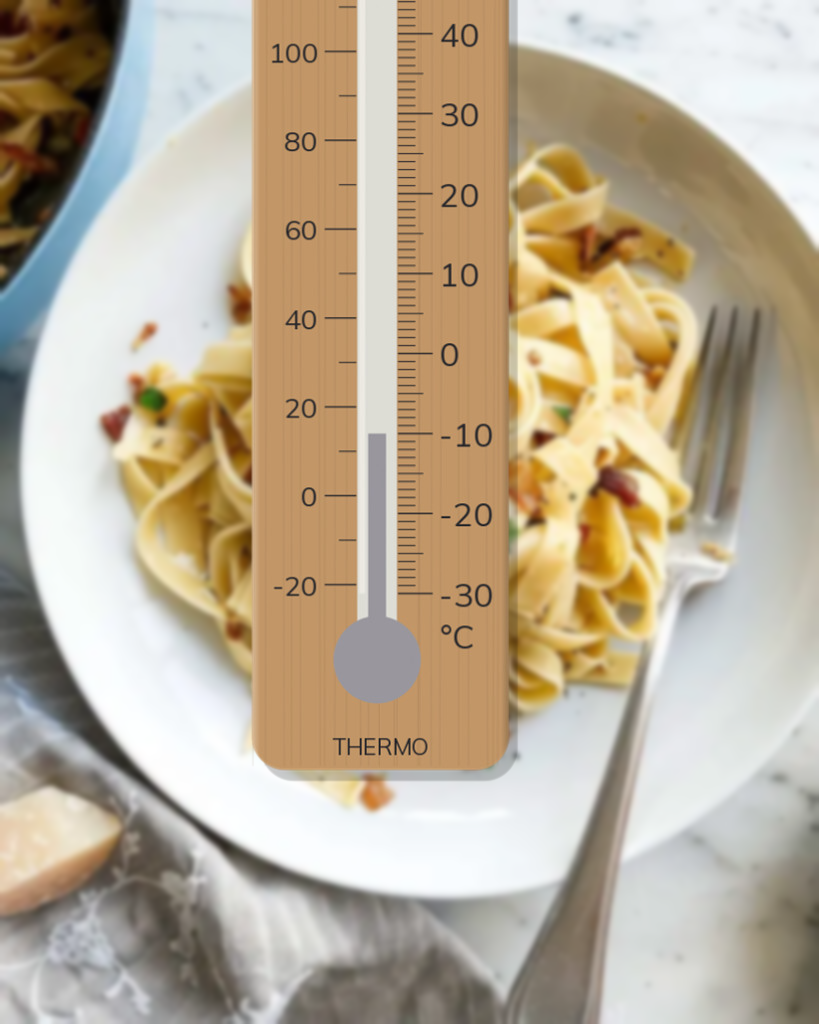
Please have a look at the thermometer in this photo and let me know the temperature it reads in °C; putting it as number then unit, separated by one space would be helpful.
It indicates -10 °C
